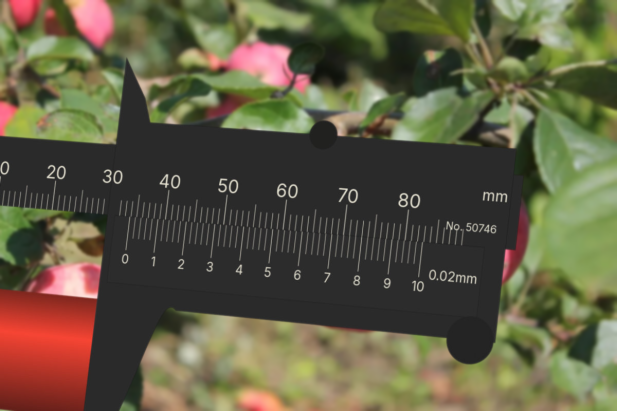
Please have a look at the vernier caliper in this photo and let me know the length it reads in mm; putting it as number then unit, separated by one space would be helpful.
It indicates 33.8 mm
